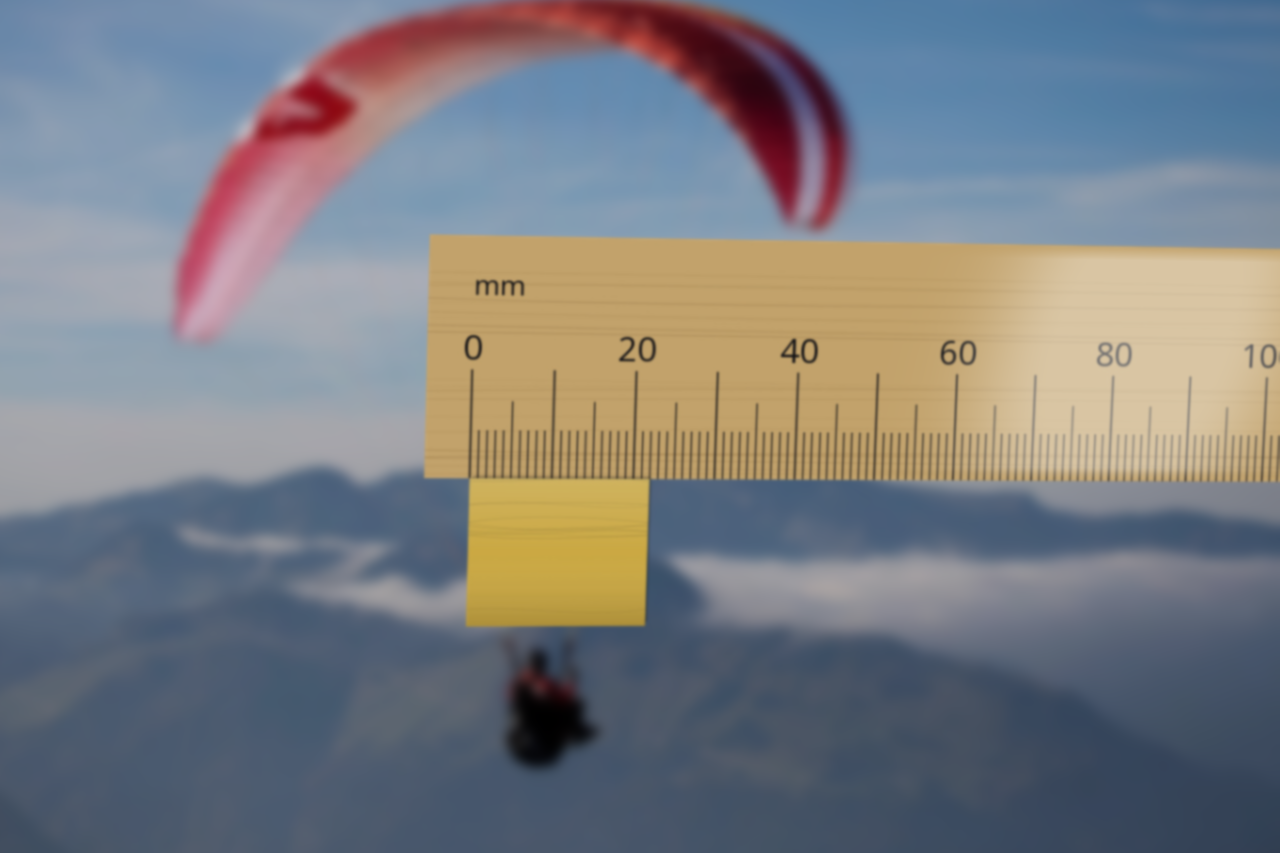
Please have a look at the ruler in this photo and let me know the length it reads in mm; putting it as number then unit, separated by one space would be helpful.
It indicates 22 mm
